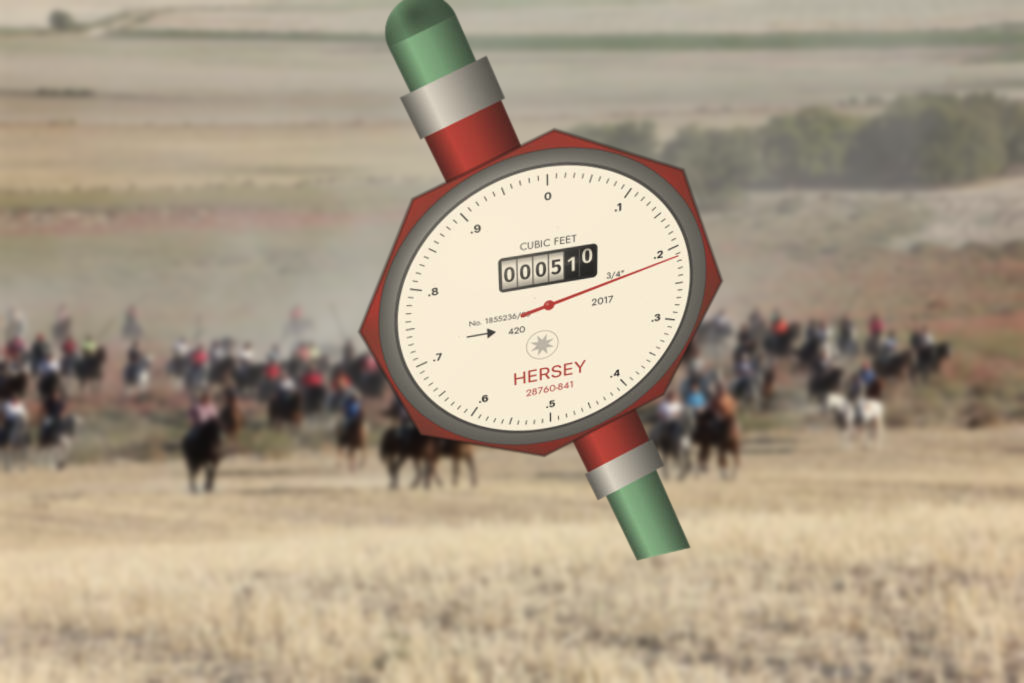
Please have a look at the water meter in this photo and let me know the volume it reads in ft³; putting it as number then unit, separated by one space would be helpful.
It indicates 510.21 ft³
